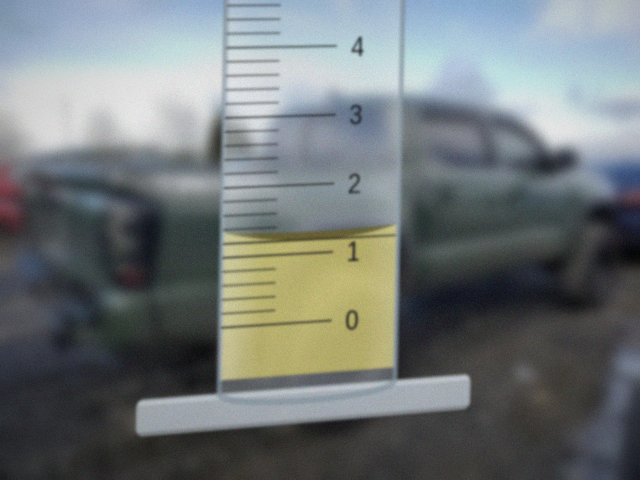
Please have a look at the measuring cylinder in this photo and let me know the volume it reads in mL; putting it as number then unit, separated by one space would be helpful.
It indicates 1.2 mL
